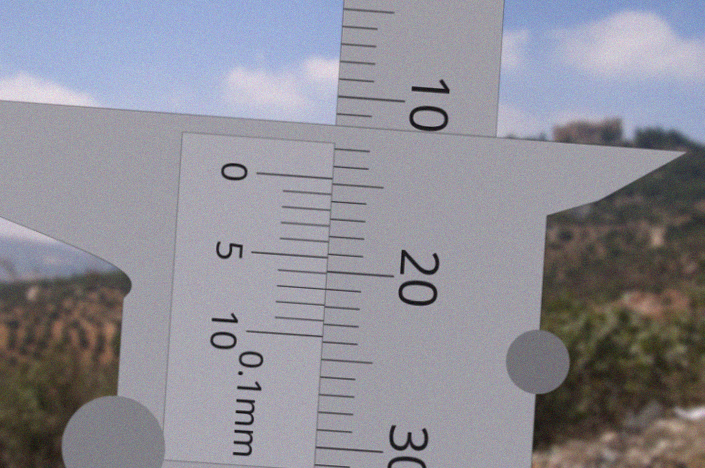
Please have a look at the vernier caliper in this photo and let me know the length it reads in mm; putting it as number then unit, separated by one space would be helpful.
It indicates 14.7 mm
